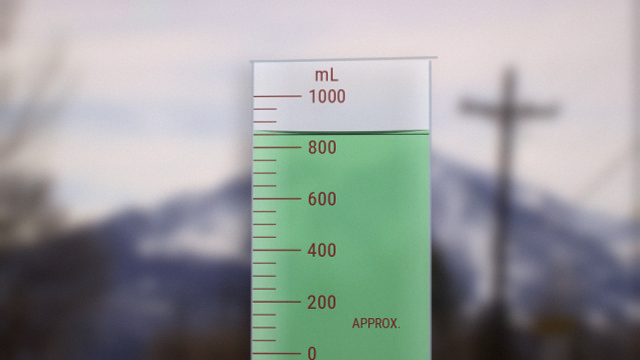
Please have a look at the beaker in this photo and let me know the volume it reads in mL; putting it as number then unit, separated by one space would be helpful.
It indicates 850 mL
